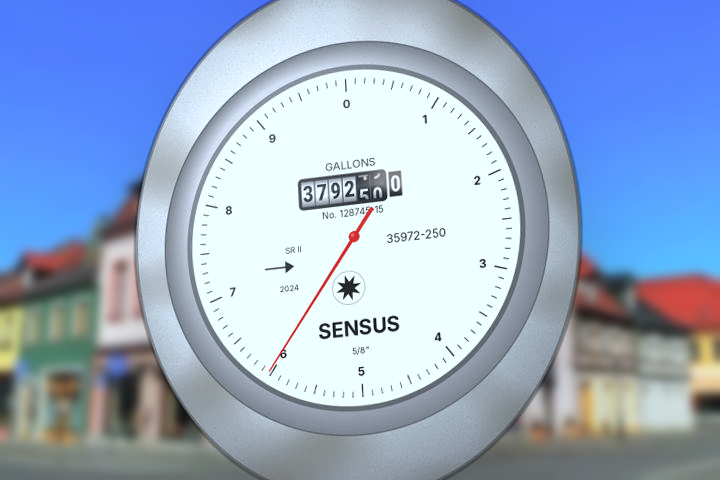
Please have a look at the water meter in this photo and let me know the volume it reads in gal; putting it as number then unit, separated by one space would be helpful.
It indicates 3792496.0 gal
